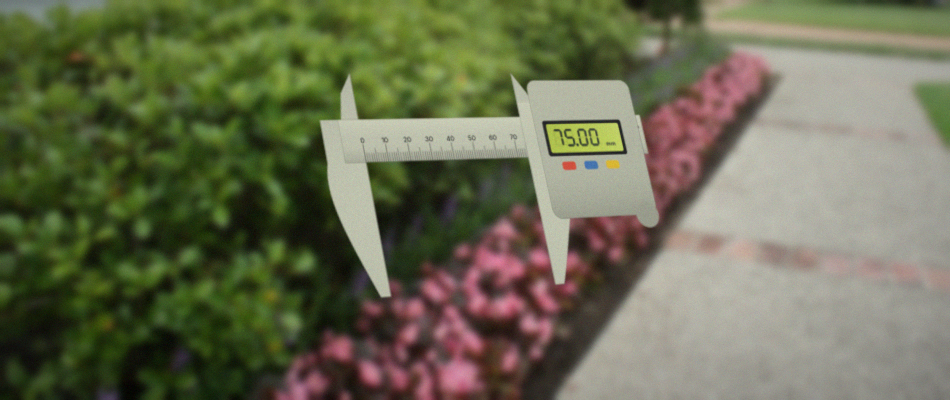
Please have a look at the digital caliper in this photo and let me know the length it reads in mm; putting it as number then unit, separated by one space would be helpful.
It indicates 75.00 mm
